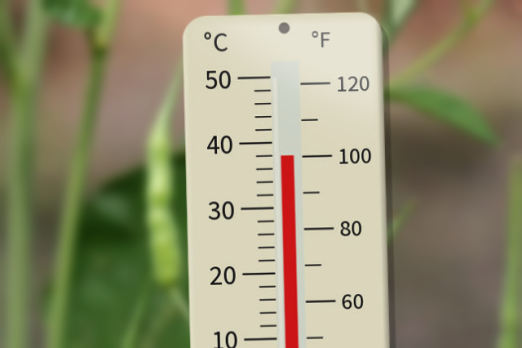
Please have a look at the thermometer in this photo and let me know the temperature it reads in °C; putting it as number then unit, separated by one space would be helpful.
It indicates 38 °C
